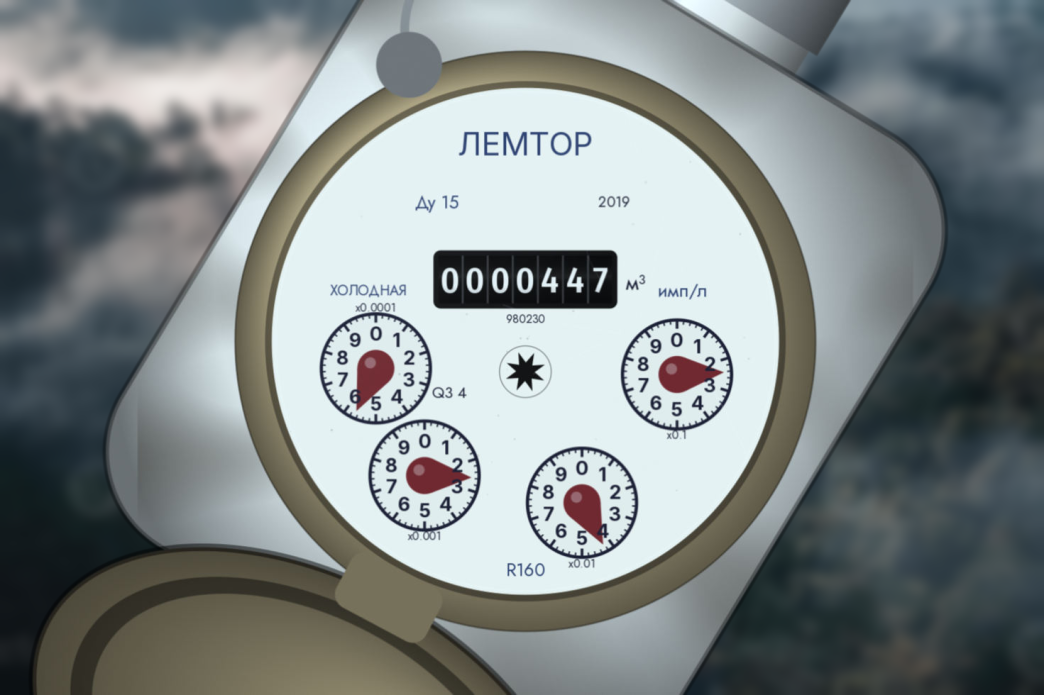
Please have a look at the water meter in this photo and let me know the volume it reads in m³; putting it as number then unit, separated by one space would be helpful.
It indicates 447.2425 m³
